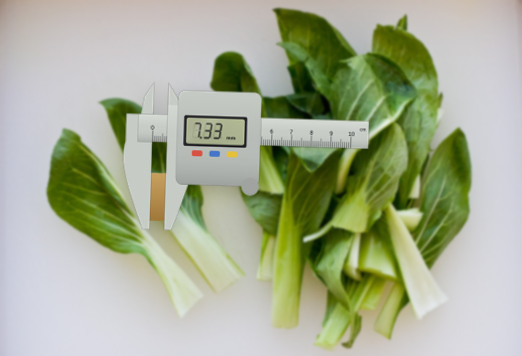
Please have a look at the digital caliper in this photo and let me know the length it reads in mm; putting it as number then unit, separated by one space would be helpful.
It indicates 7.33 mm
